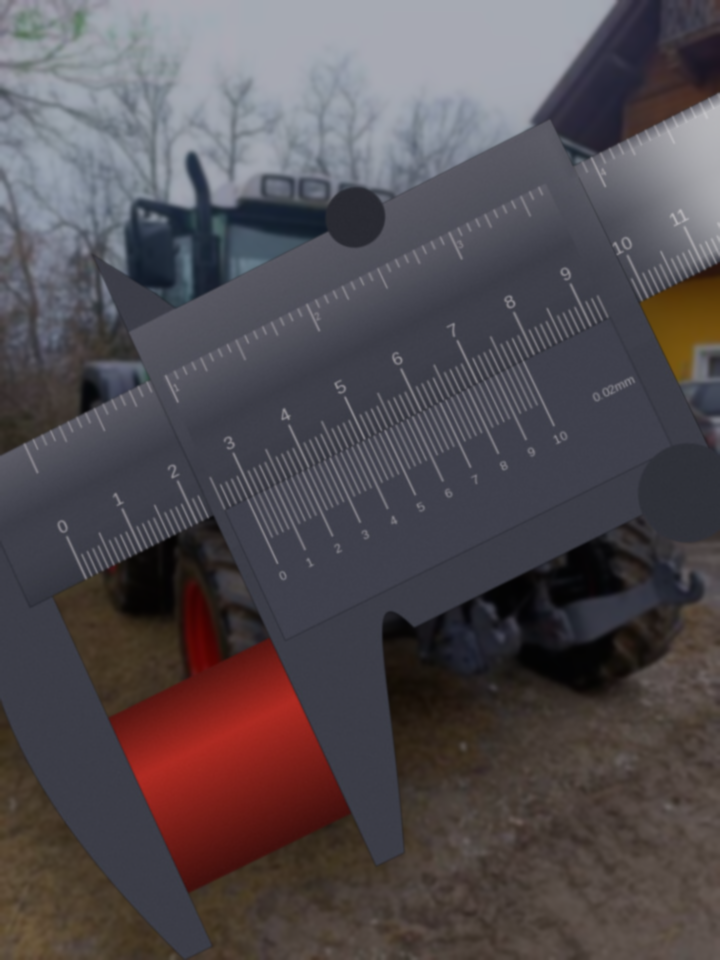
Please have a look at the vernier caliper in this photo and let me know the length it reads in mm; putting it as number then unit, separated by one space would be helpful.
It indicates 29.0 mm
